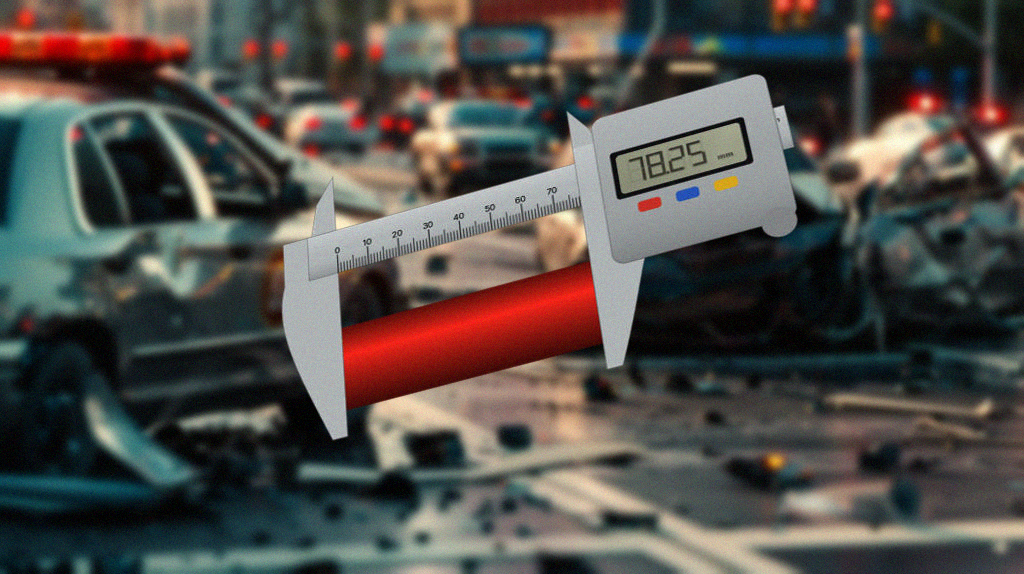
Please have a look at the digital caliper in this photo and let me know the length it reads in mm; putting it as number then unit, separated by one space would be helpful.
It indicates 78.25 mm
